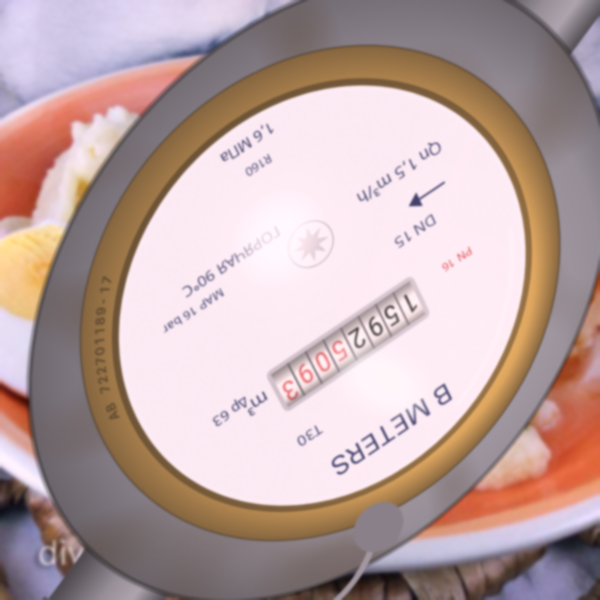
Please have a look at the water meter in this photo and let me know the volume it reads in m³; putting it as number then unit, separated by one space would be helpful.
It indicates 1592.5093 m³
